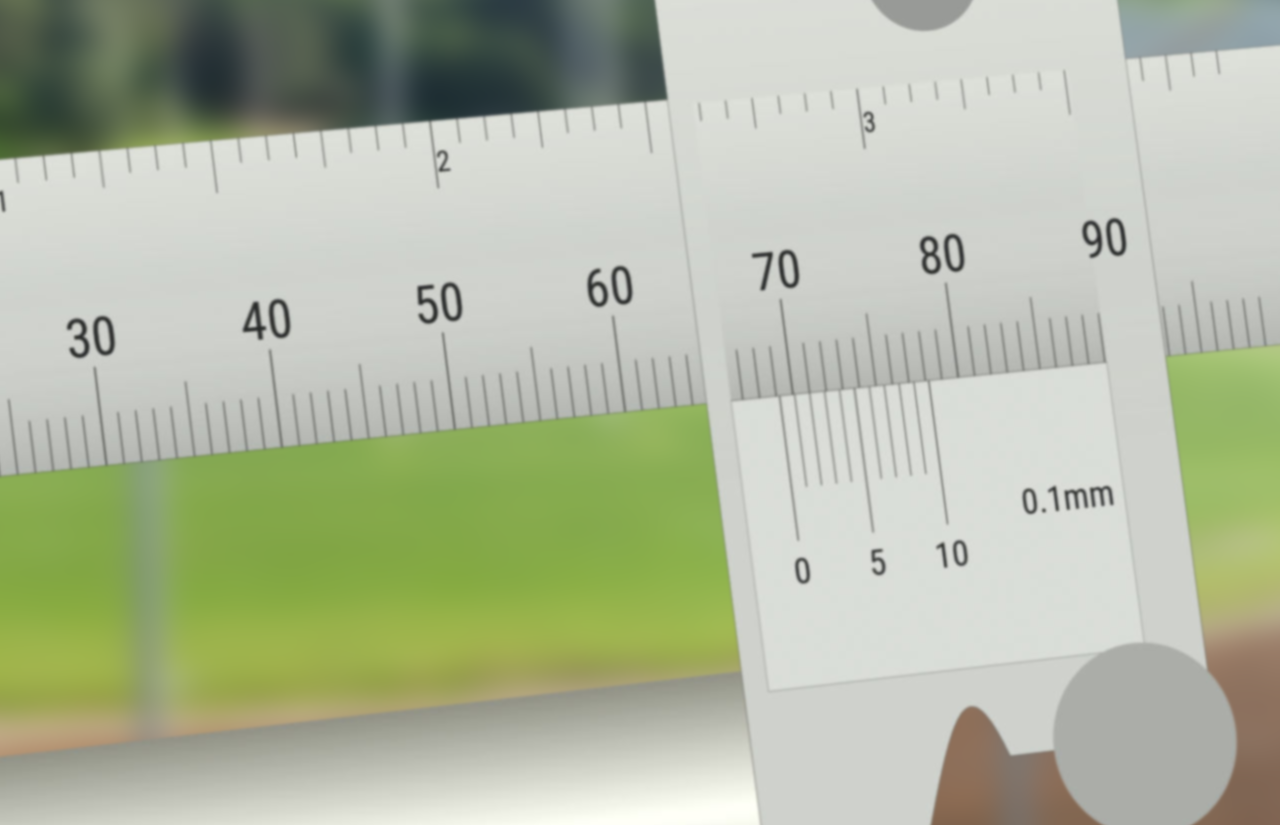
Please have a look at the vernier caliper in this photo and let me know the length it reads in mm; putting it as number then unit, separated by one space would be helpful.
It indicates 69.2 mm
